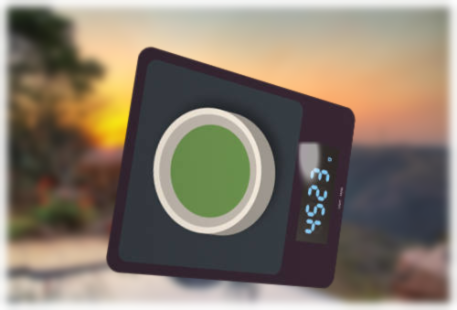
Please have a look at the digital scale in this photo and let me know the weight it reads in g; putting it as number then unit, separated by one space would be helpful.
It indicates 4523 g
